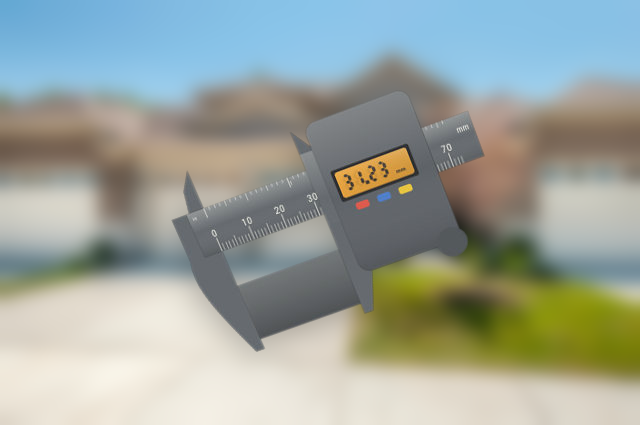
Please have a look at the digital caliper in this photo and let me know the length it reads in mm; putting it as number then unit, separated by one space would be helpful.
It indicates 31.23 mm
